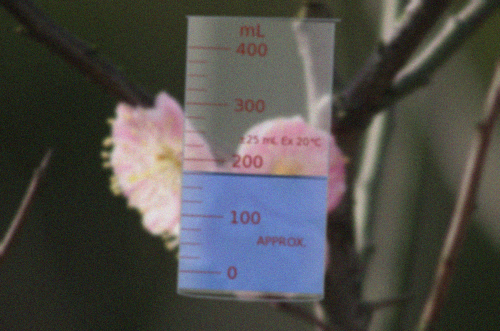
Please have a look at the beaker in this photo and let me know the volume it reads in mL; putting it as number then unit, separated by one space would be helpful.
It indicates 175 mL
